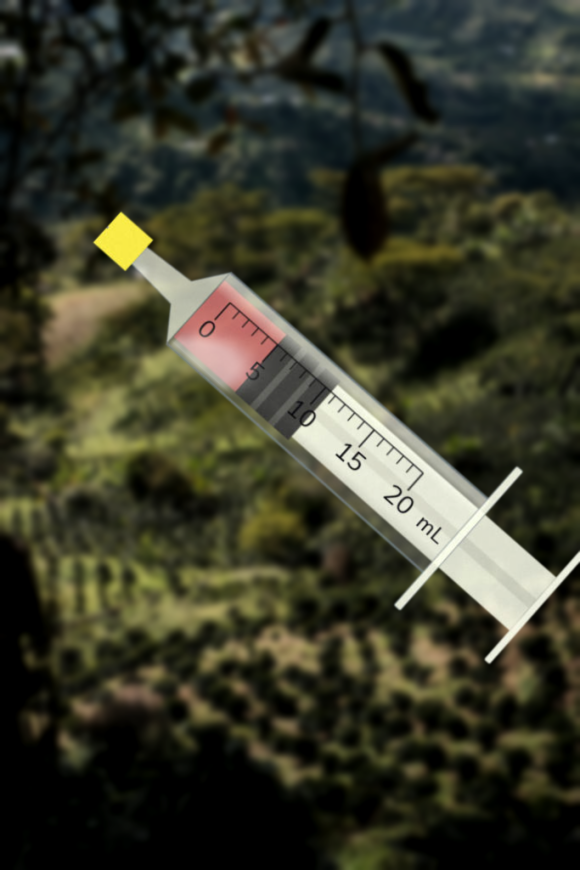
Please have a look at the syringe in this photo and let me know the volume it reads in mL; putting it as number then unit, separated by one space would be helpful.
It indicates 5 mL
